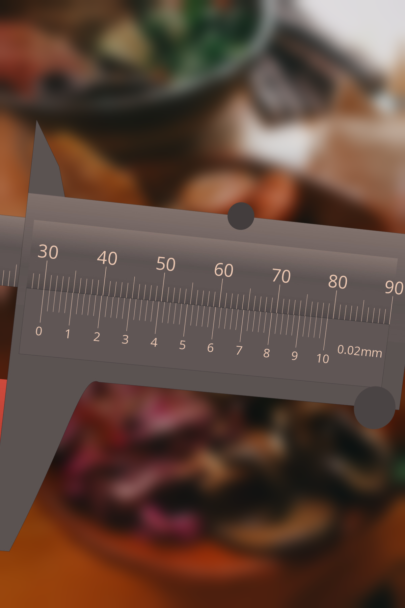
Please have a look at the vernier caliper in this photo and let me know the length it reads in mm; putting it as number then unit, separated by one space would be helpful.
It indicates 30.0 mm
